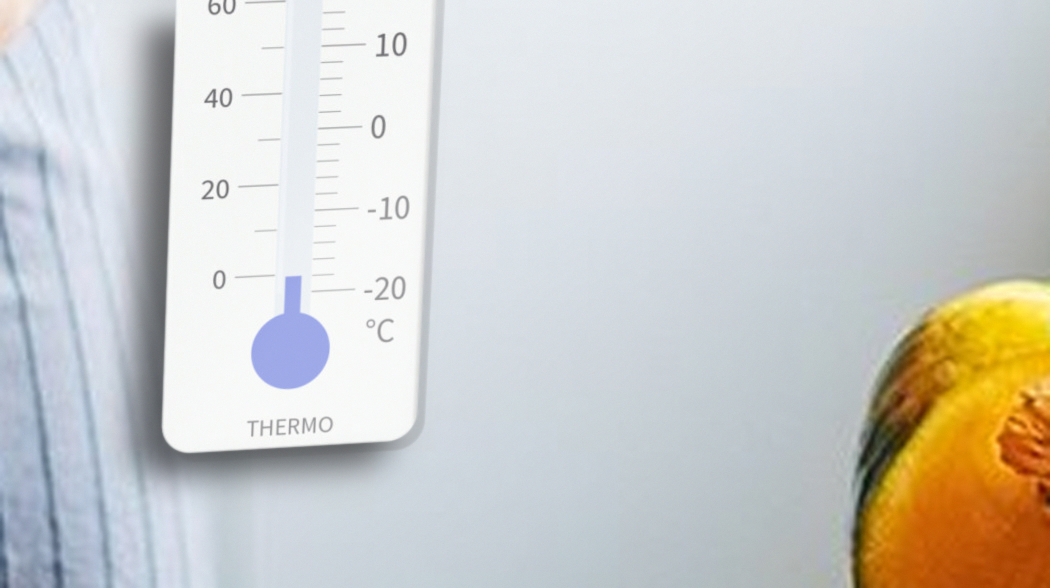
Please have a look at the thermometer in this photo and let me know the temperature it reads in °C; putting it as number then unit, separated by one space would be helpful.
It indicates -18 °C
